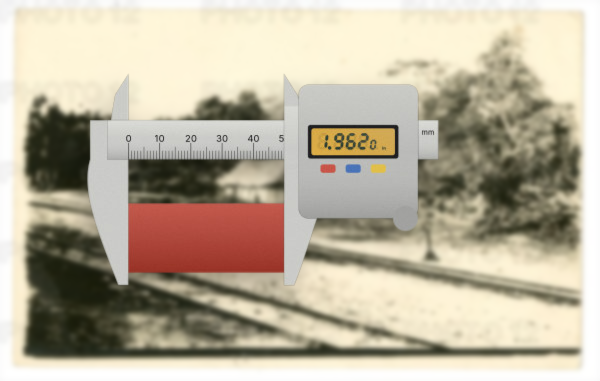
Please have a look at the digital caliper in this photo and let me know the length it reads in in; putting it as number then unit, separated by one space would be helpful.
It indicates 1.9620 in
